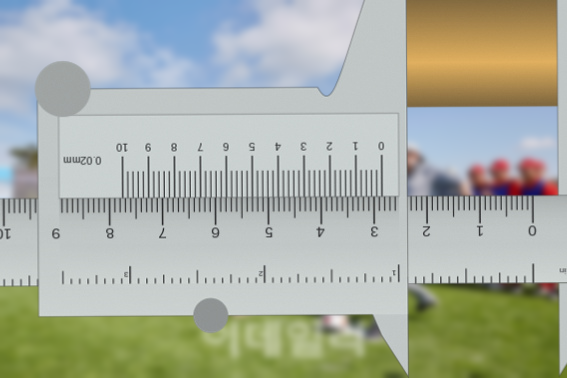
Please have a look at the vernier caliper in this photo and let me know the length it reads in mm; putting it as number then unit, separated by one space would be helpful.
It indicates 28.5 mm
